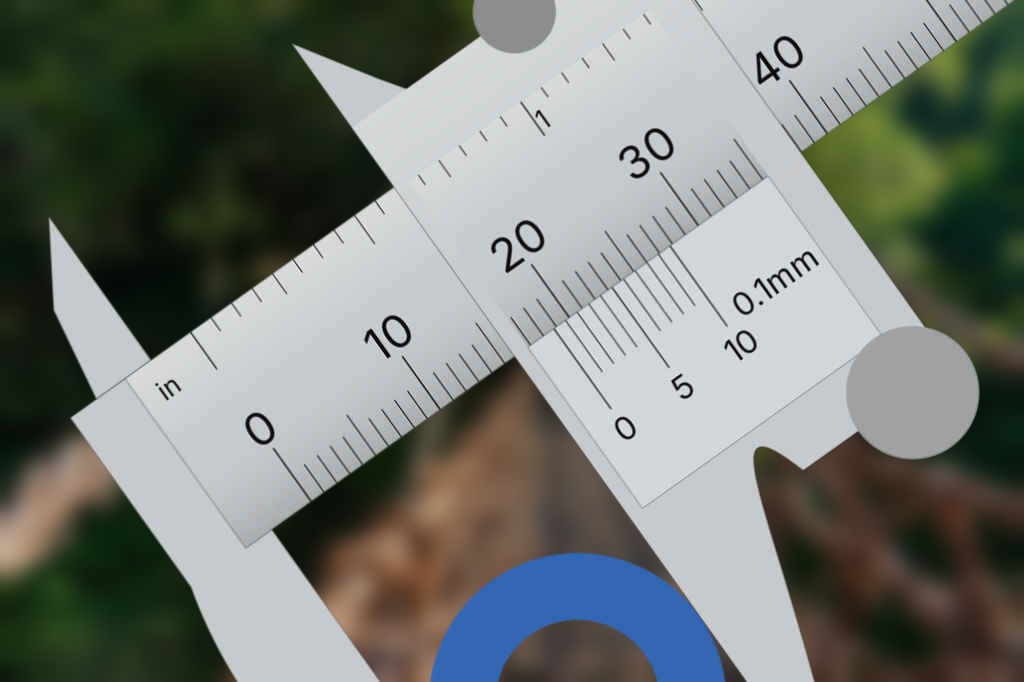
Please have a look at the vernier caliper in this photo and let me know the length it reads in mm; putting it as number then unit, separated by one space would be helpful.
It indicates 18.8 mm
